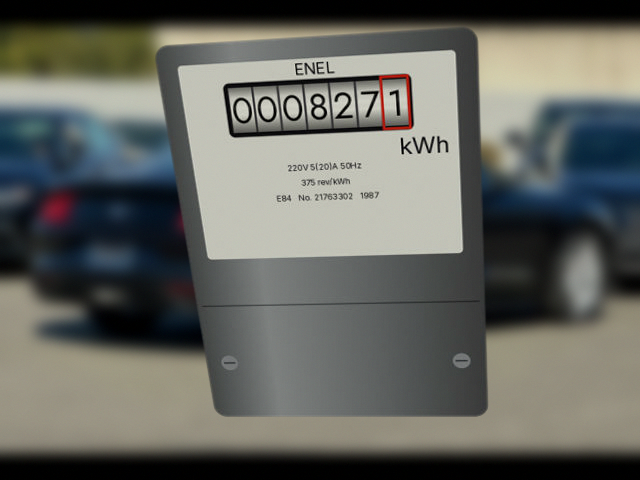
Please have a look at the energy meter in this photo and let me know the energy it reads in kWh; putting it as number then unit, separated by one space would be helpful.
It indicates 827.1 kWh
